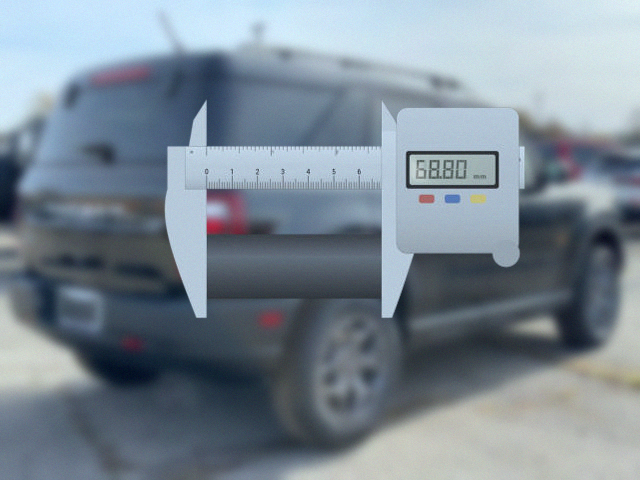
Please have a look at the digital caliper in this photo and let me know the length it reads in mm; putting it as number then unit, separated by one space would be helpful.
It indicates 68.80 mm
